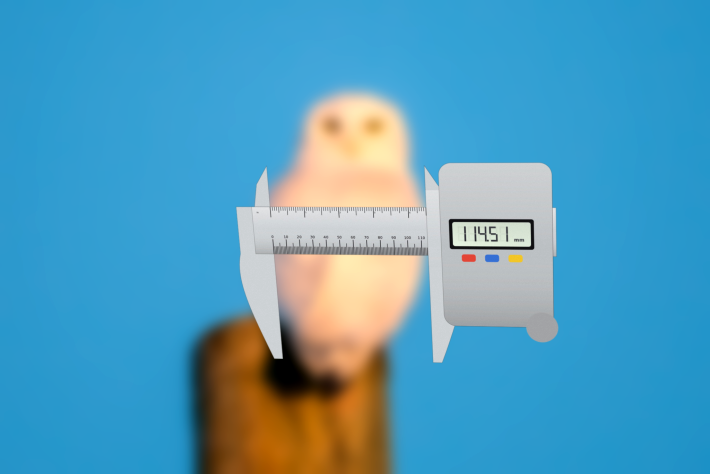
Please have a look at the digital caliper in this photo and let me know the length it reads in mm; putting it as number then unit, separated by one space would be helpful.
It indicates 114.51 mm
